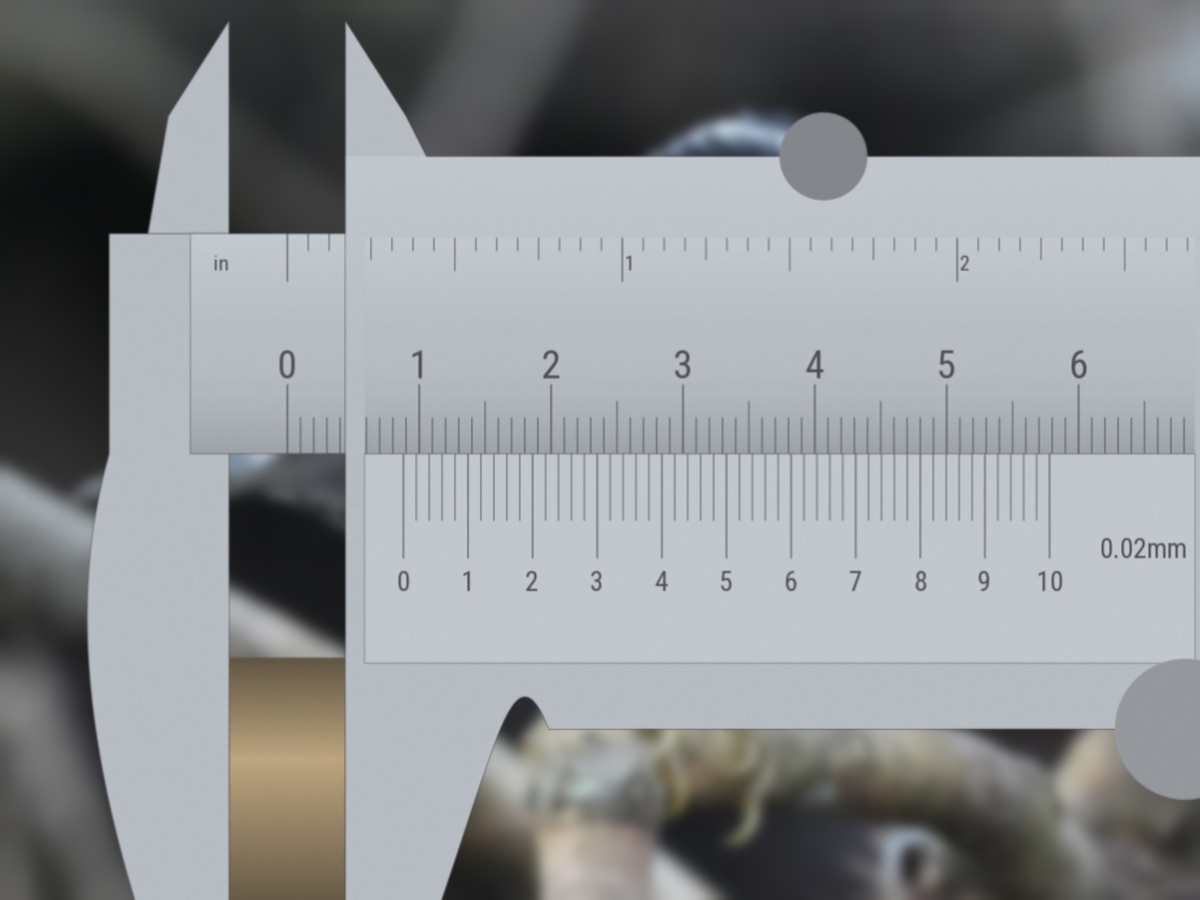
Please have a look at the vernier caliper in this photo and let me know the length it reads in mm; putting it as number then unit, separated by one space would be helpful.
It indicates 8.8 mm
